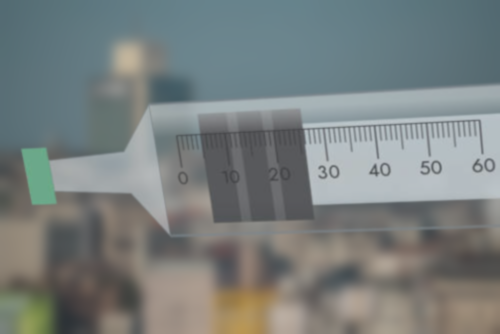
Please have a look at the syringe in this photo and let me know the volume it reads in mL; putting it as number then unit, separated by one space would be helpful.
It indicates 5 mL
